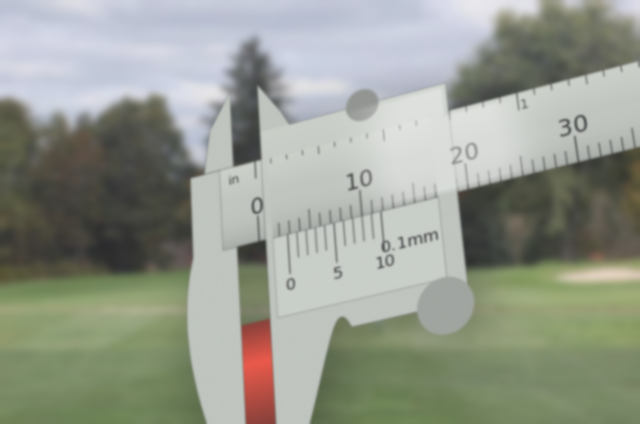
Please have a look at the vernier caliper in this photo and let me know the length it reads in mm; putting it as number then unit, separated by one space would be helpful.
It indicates 2.8 mm
